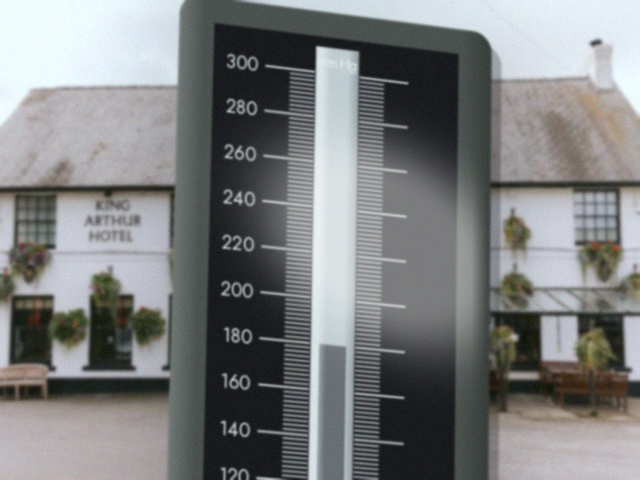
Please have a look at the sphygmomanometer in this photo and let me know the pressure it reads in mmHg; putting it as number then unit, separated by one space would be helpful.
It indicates 180 mmHg
